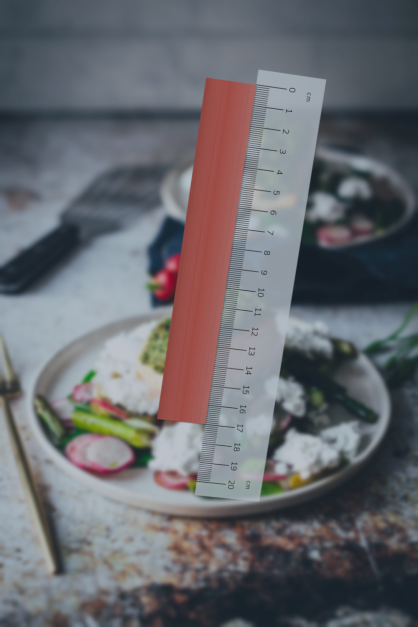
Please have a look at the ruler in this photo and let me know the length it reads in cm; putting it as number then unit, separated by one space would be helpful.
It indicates 17 cm
